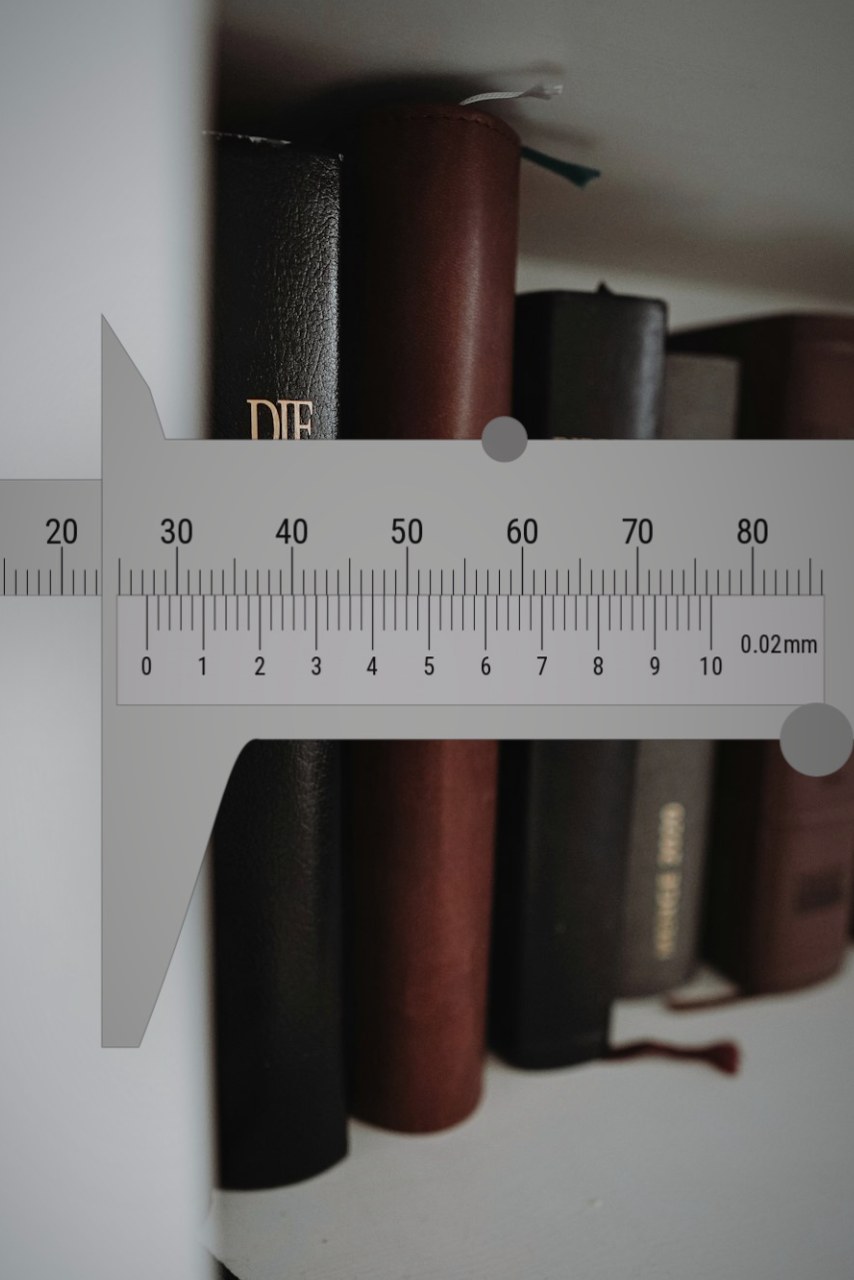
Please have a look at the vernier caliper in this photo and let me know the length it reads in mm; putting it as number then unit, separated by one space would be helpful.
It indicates 27.4 mm
